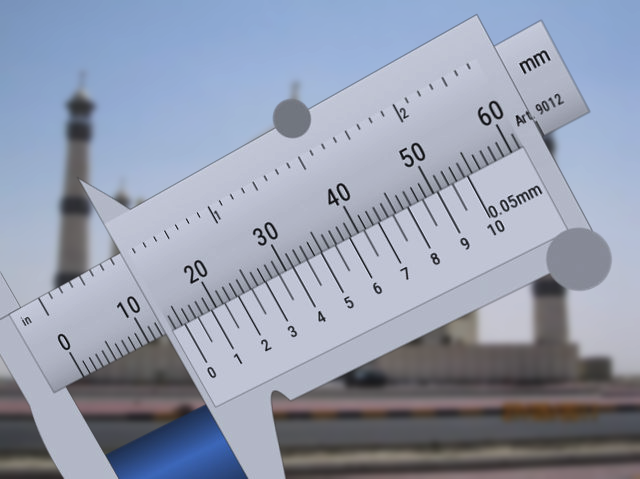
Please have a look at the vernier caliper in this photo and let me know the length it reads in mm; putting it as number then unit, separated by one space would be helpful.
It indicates 15.4 mm
